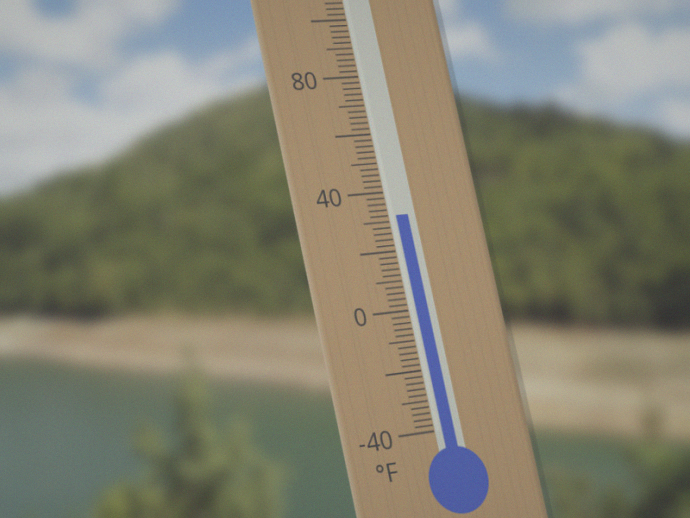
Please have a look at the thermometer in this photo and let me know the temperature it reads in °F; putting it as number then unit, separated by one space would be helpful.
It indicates 32 °F
